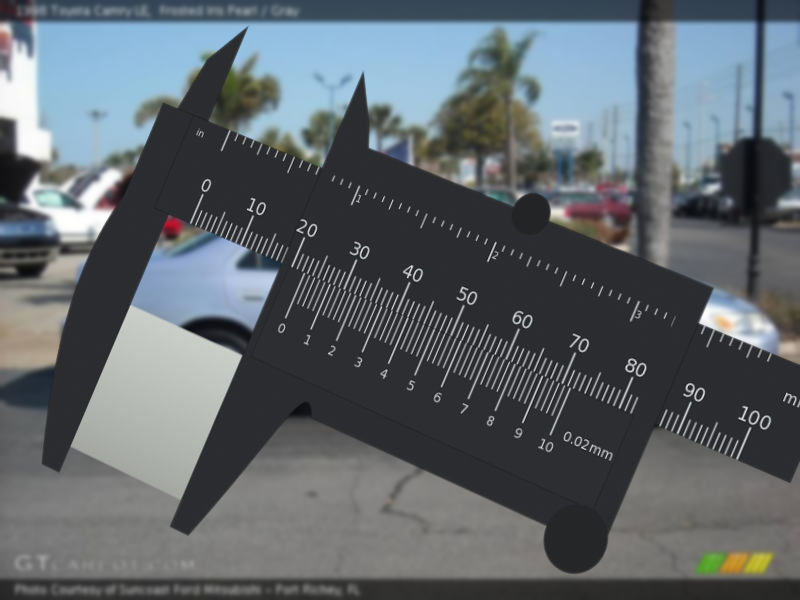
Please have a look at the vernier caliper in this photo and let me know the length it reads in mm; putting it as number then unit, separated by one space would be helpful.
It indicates 22.5 mm
